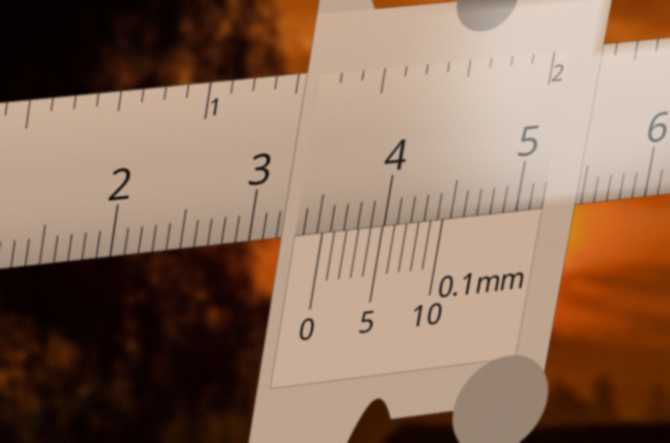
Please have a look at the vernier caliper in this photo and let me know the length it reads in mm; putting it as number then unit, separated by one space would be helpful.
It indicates 35.4 mm
